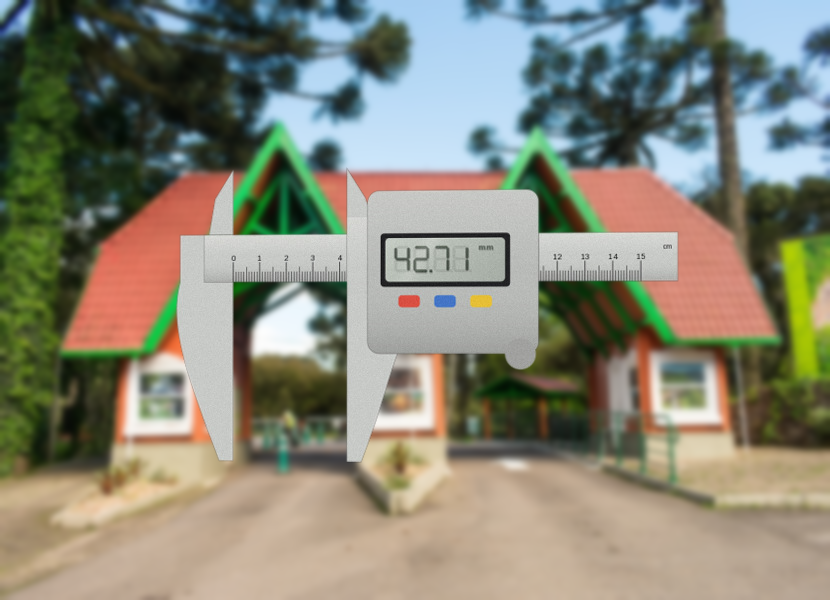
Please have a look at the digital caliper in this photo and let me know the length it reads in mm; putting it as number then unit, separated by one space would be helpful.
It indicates 42.71 mm
